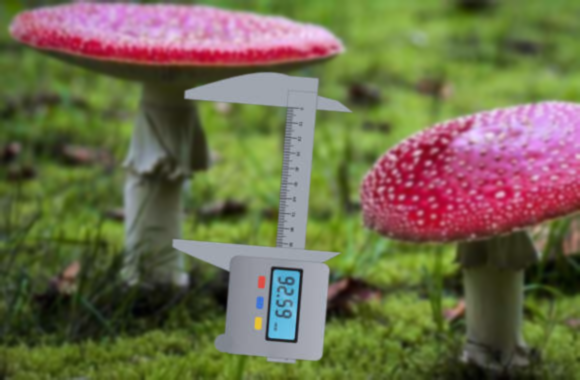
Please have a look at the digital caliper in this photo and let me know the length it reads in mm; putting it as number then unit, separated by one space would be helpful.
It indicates 92.59 mm
